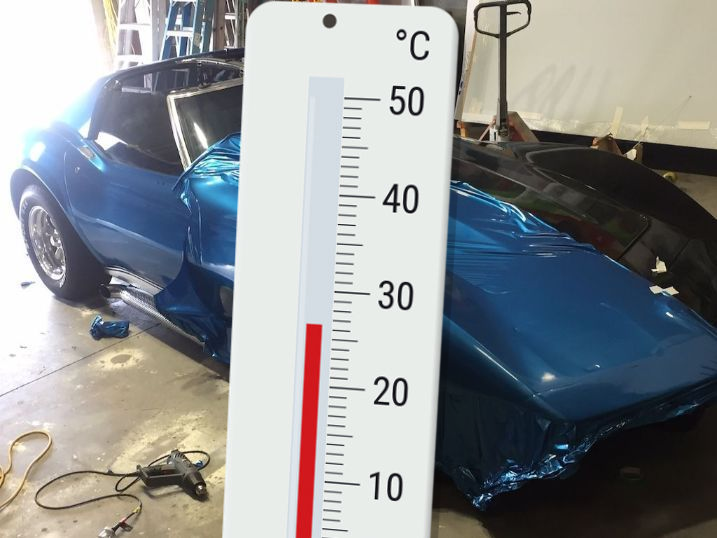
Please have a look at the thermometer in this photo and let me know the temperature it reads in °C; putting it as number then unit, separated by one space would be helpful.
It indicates 26.5 °C
